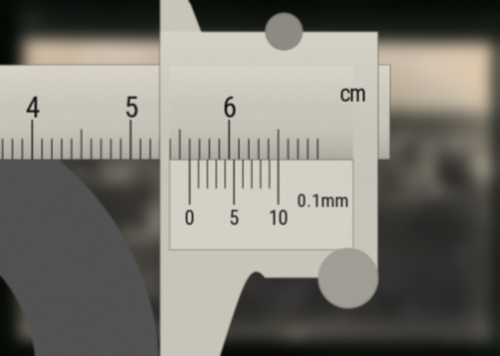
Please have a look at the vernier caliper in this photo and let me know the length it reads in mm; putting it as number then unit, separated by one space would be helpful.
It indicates 56.0 mm
